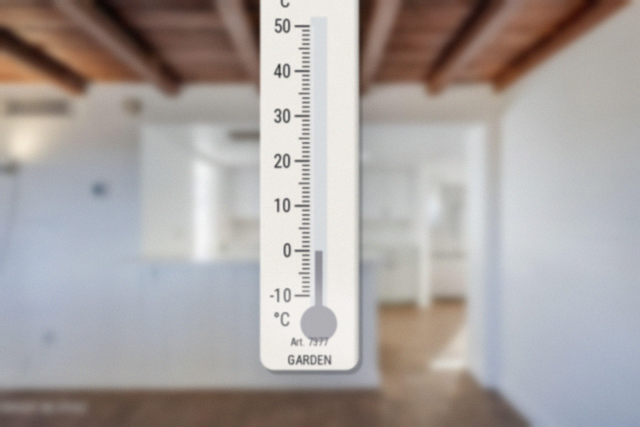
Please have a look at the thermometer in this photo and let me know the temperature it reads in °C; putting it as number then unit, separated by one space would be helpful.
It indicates 0 °C
